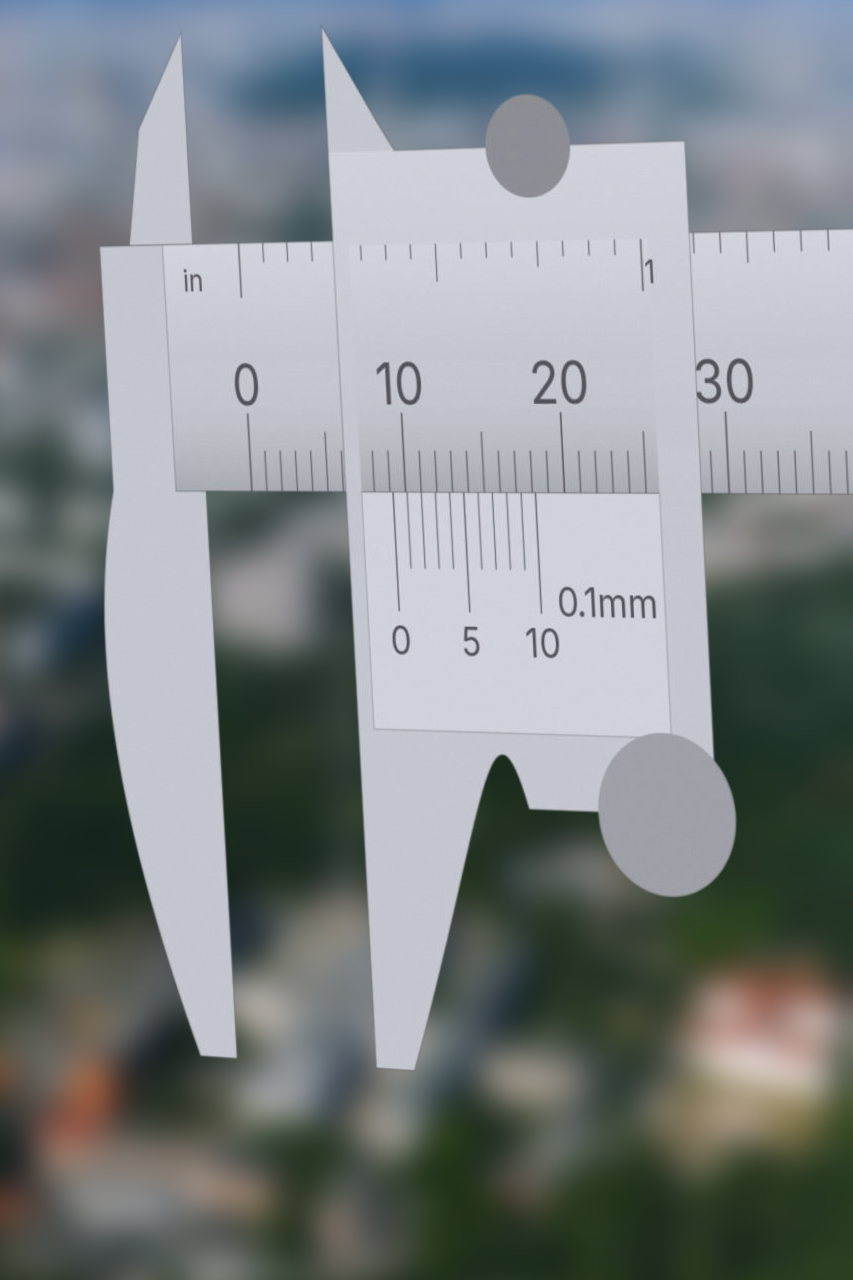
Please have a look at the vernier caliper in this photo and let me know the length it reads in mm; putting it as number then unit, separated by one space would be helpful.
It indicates 9.2 mm
